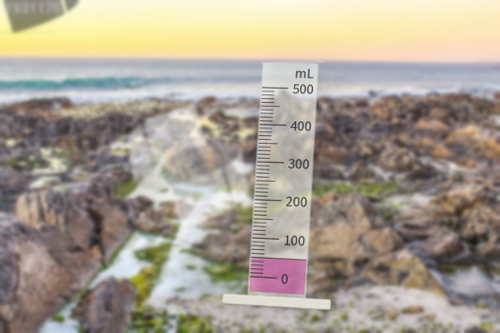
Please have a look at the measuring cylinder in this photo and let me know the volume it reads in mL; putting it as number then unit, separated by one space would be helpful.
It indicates 50 mL
